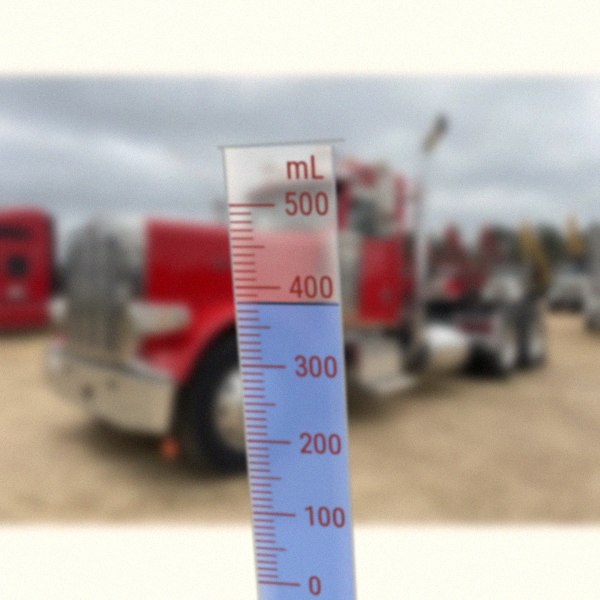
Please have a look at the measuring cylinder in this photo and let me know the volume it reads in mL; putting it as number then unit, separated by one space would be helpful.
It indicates 380 mL
